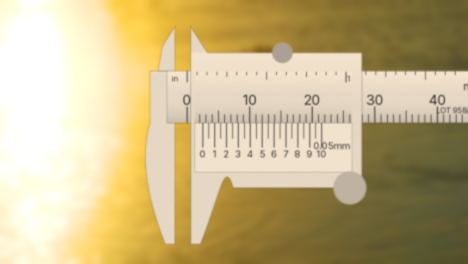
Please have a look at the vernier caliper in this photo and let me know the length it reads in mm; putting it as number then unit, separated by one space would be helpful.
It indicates 2.5 mm
